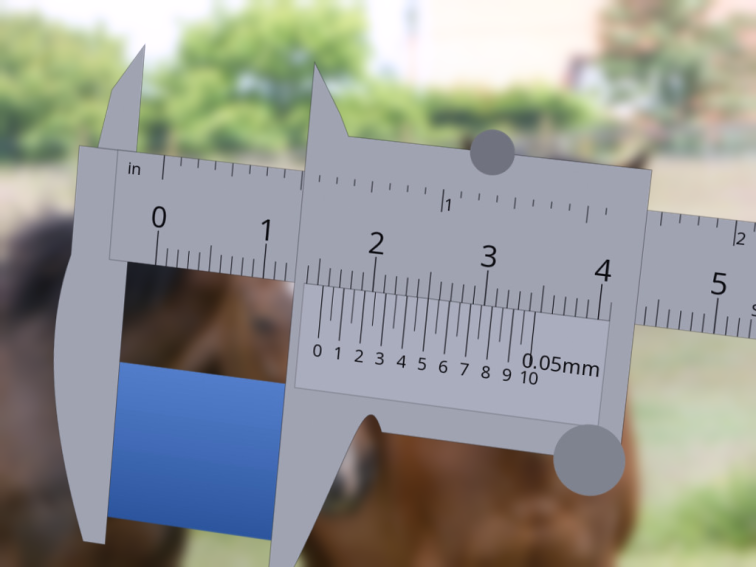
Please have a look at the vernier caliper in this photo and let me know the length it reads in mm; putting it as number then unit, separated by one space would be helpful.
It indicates 15.5 mm
